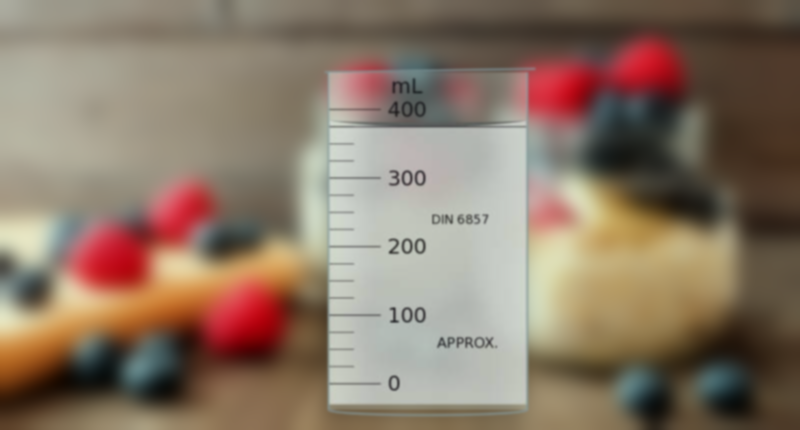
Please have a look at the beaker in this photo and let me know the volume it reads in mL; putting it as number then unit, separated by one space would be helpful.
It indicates 375 mL
